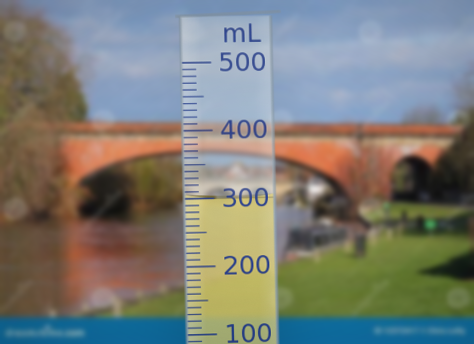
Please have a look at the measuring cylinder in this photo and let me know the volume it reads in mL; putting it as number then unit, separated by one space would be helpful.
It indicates 300 mL
